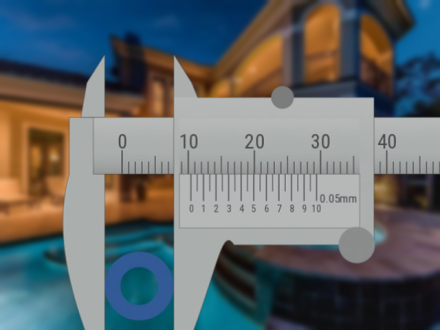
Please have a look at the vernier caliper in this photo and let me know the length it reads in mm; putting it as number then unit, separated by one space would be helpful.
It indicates 10.4 mm
